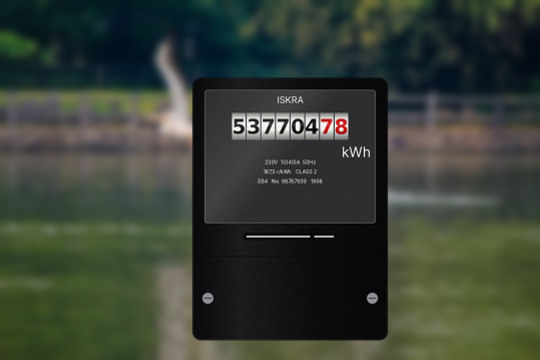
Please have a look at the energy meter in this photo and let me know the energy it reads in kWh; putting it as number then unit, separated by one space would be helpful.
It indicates 537704.78 kWh
